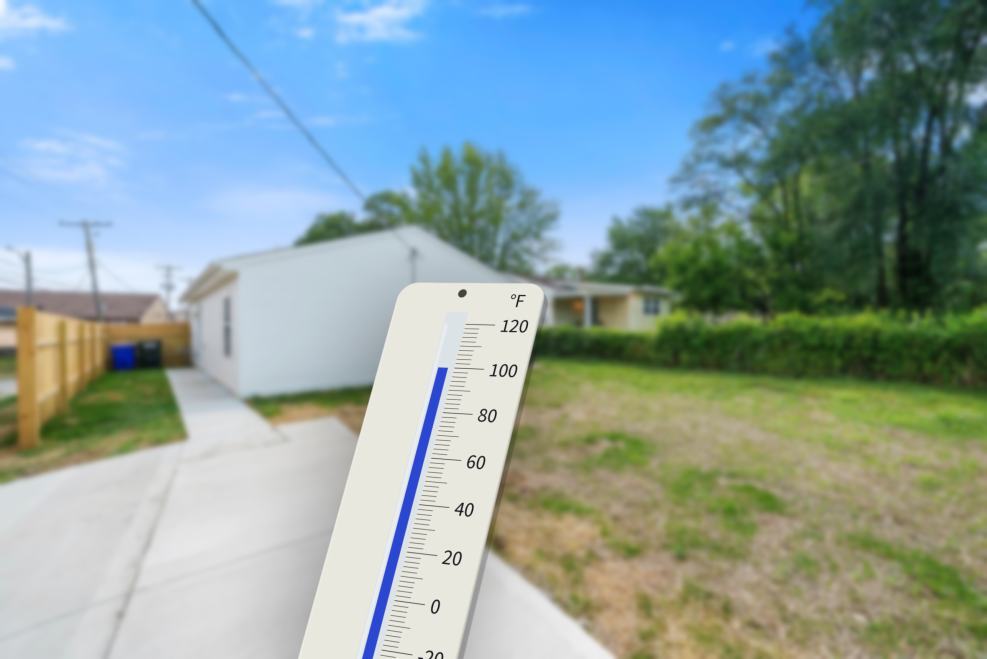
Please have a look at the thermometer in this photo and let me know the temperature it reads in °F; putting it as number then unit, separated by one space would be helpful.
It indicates 100 °F
